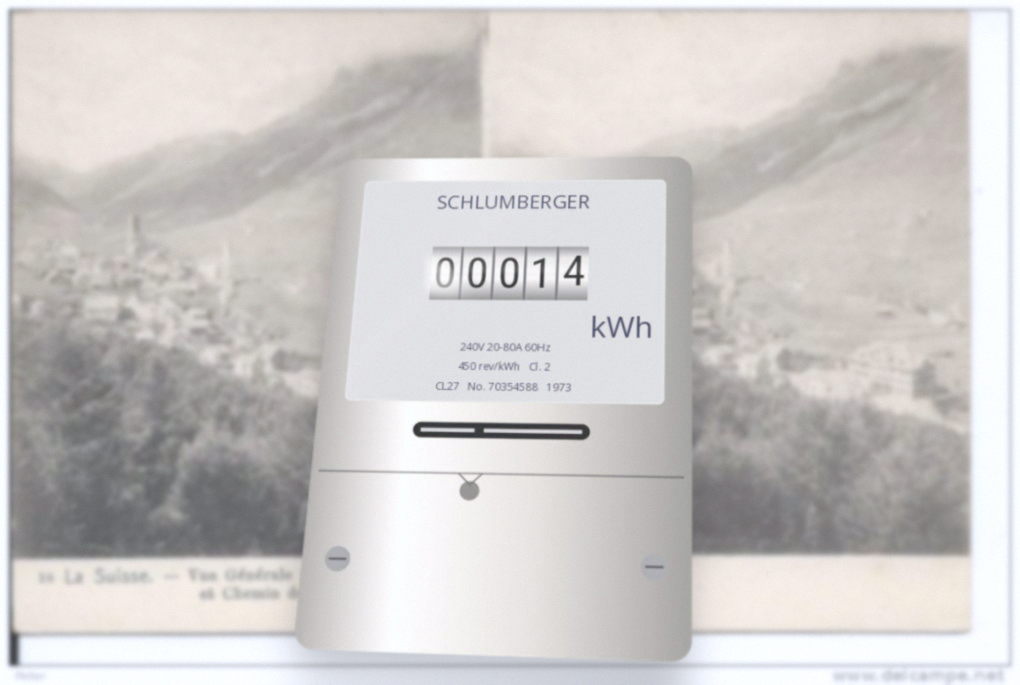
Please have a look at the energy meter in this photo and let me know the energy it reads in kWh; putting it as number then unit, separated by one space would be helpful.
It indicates 14 kWh
